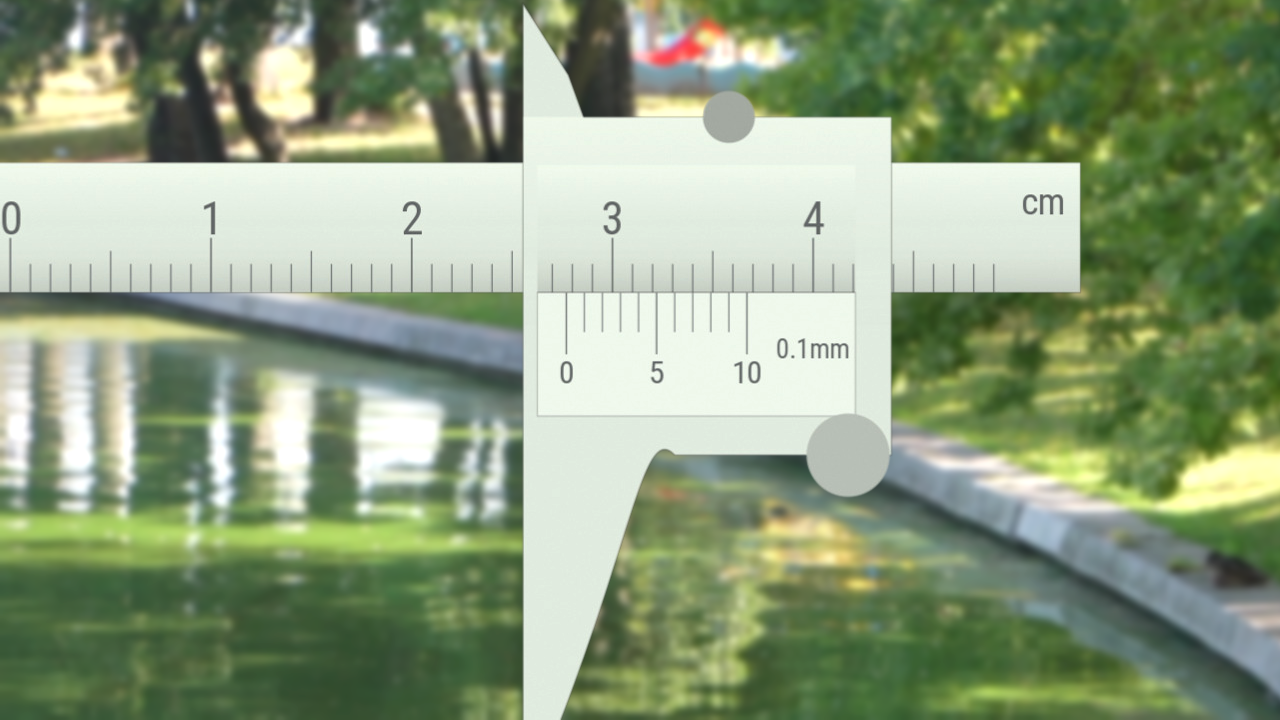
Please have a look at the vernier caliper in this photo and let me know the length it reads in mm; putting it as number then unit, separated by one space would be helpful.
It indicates 27.7 mm
